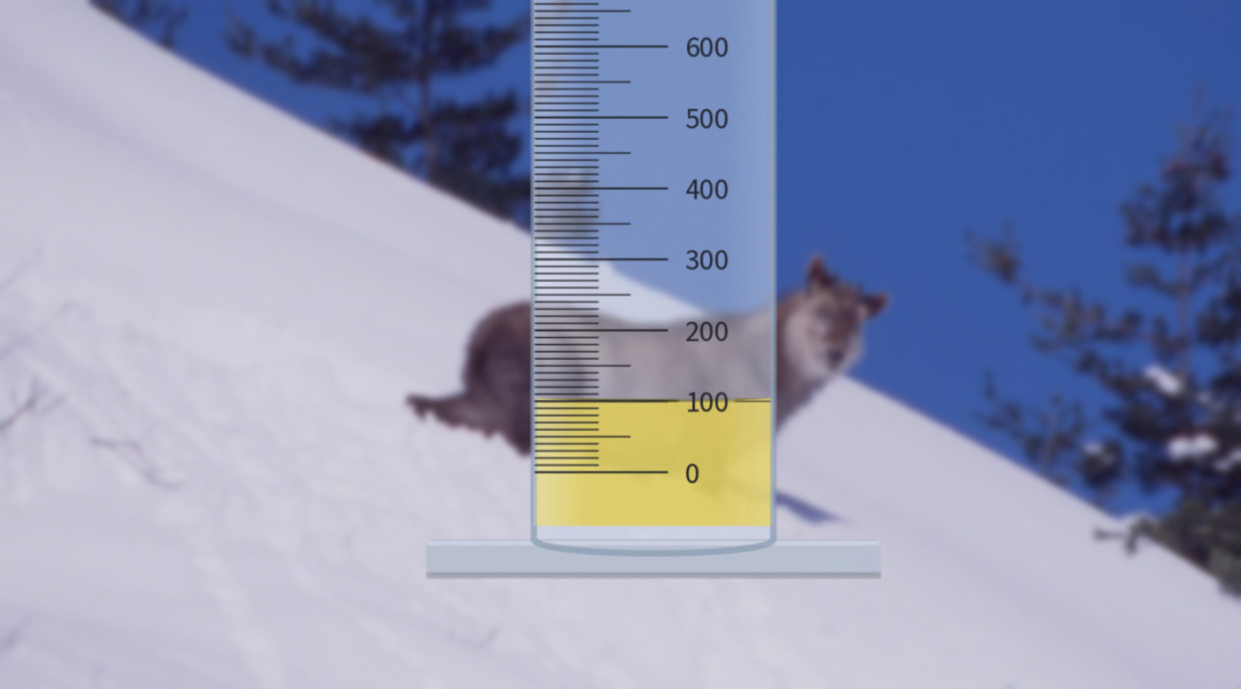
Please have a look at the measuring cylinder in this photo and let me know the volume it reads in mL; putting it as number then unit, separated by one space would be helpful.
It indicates 100 mL
